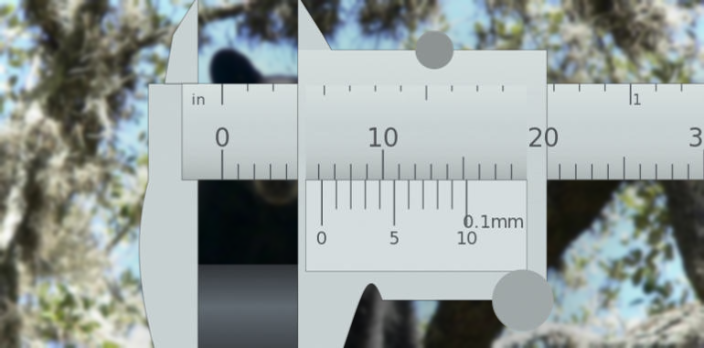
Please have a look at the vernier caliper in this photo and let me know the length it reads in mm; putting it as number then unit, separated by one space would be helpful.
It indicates 6.2 mm
